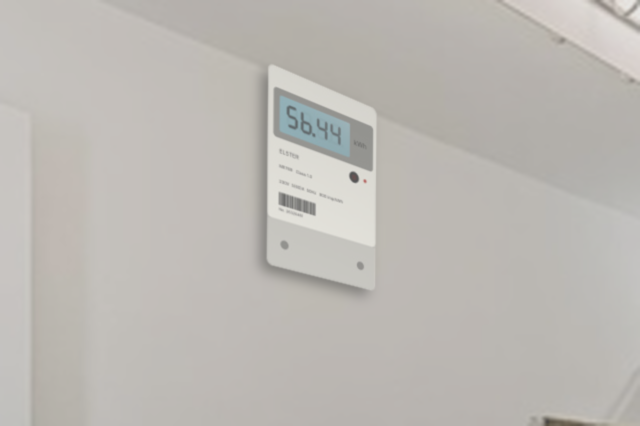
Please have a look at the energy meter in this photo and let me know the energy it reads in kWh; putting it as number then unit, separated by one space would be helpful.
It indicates 56.44 kWh
